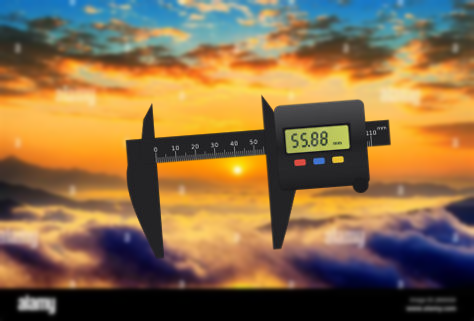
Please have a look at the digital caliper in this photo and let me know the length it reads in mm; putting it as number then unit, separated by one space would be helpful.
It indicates 55.88 mm
